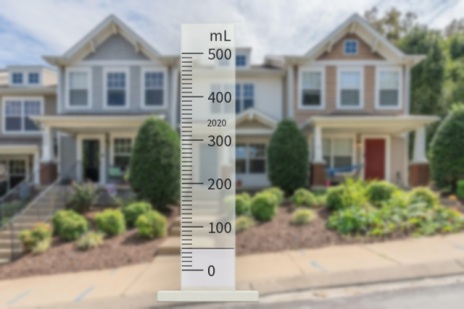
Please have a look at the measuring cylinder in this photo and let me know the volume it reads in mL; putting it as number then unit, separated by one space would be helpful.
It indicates 50 mL
